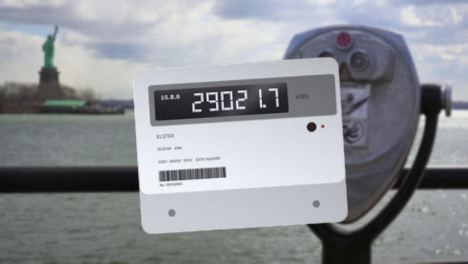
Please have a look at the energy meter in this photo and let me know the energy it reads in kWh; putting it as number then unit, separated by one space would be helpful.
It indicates 29021.7 kWh
